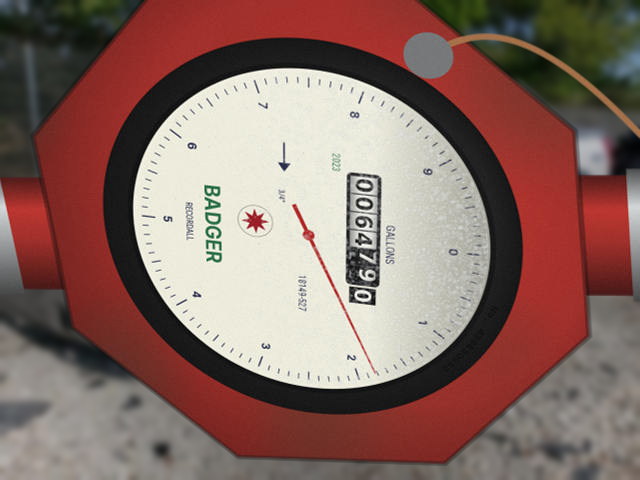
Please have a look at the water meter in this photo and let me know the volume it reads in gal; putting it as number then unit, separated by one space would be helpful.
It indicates 64791.8 gal
